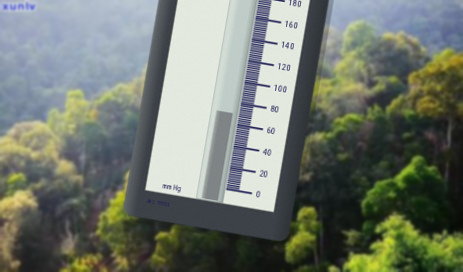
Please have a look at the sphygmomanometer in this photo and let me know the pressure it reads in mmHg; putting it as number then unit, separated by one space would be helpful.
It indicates 70 mmHg
